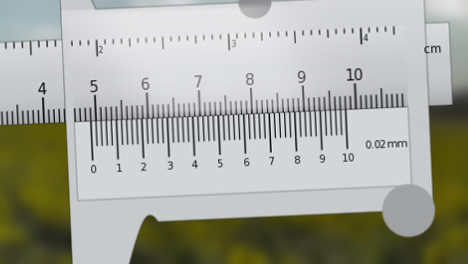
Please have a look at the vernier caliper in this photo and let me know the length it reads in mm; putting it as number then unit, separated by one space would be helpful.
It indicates 49.0 mm
